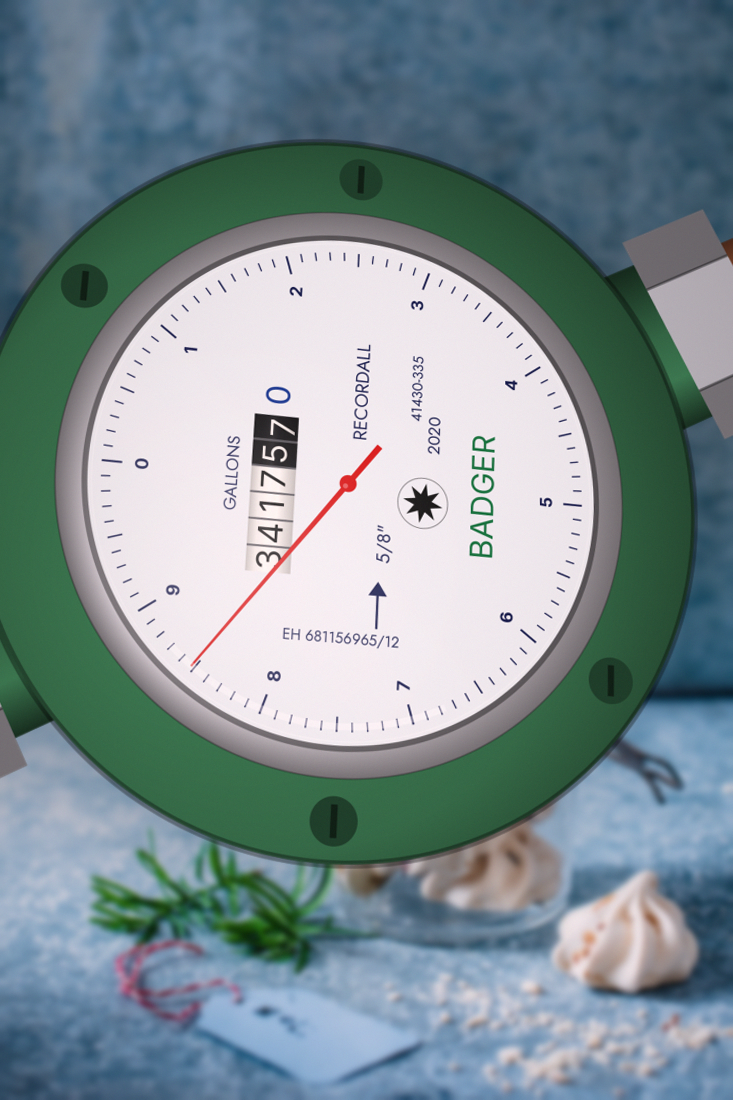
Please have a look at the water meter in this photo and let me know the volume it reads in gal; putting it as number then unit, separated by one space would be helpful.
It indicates 3417568.5 gal
